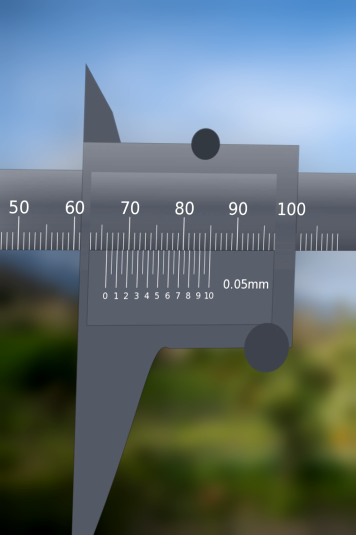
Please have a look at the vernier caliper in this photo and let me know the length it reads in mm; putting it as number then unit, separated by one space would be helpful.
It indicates 66.0 mm
